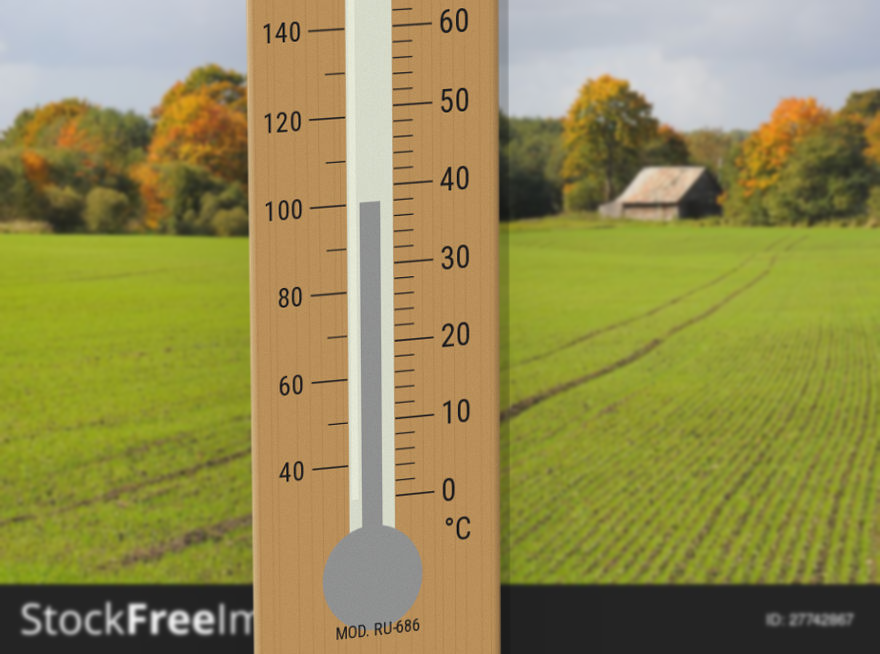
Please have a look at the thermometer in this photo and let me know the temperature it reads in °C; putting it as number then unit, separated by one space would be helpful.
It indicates 38 °C
